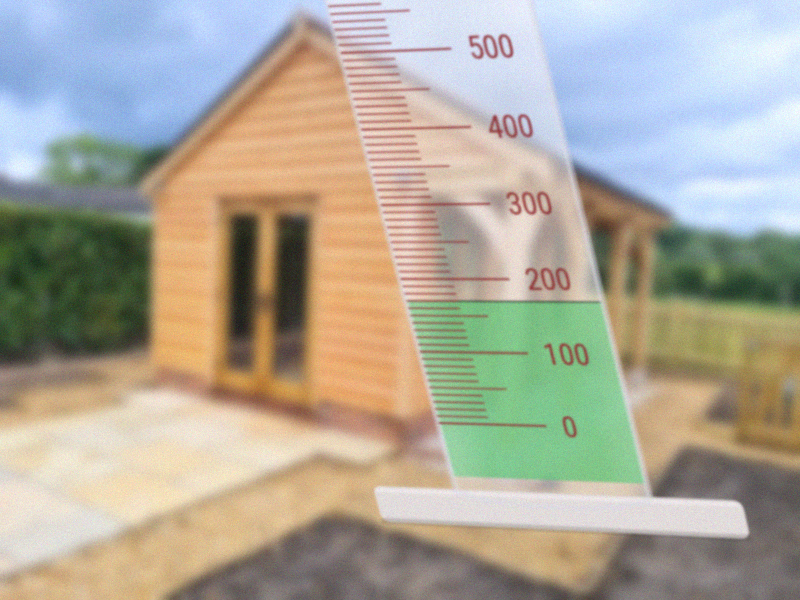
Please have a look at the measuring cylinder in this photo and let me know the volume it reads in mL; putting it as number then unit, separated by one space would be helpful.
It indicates 170 mL
